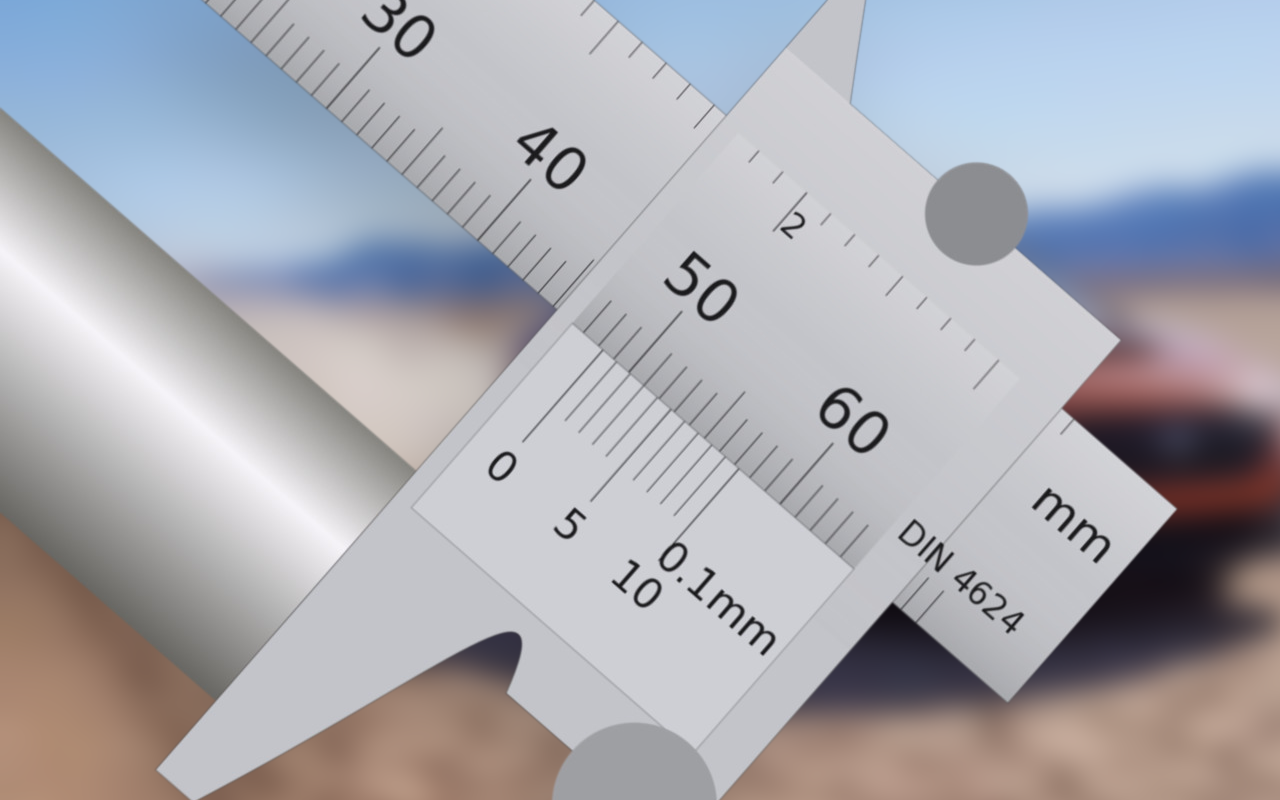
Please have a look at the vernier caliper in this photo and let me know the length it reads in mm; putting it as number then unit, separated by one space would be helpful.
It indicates 48.3 mm
